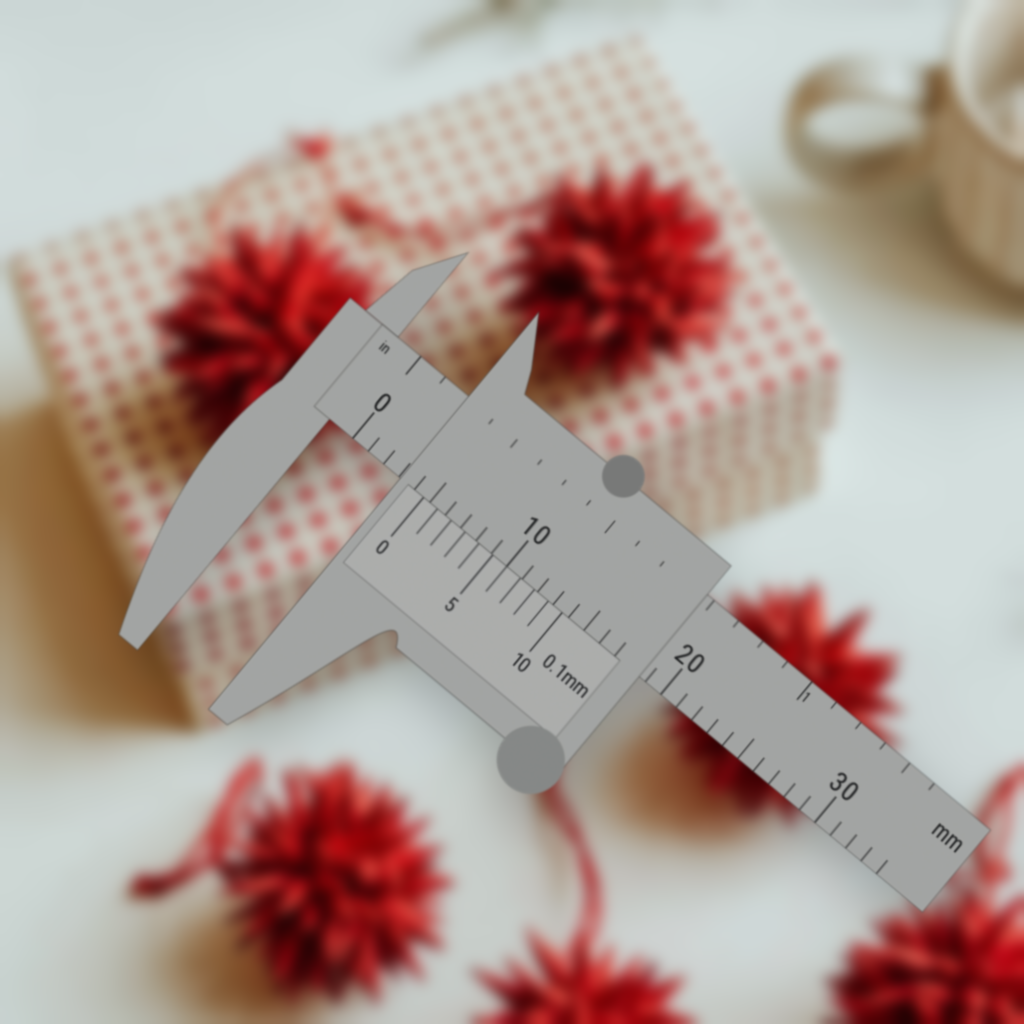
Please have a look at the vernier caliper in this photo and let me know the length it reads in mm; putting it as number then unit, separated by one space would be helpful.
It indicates 4.6 mm
